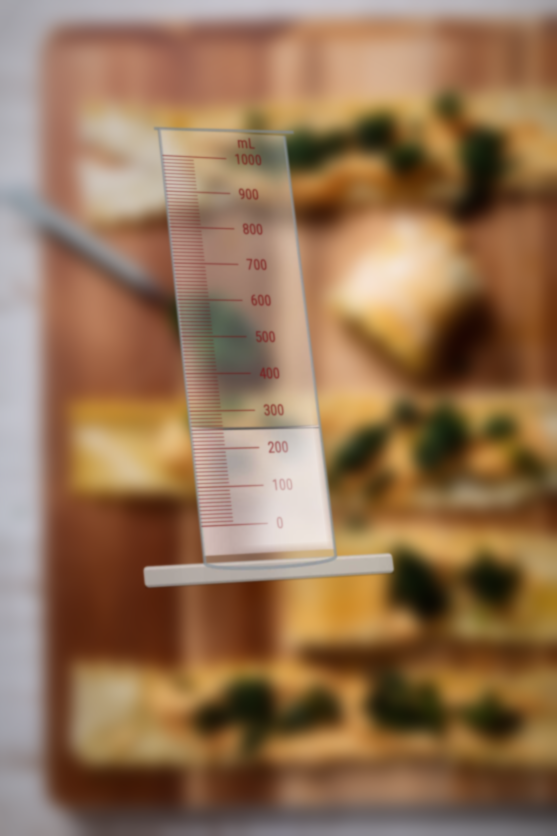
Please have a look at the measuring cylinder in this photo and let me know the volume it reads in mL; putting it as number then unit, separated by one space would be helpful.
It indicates 250 mL
